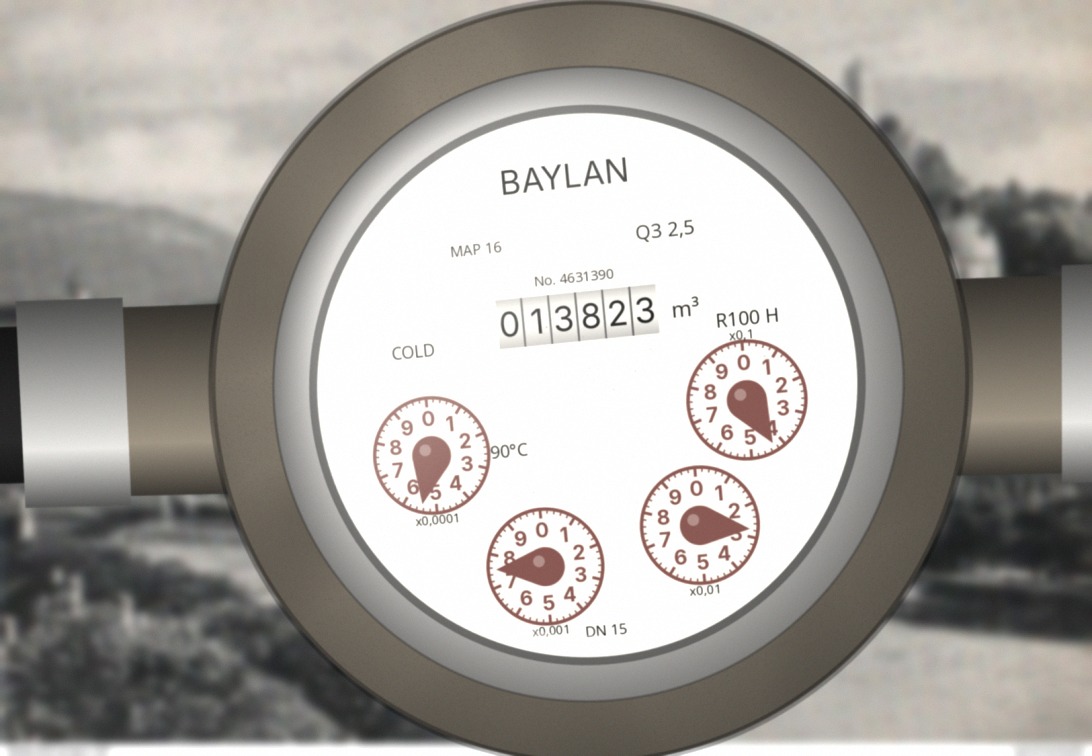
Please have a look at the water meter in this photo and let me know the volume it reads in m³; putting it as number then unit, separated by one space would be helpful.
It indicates 13823.4275 m³
